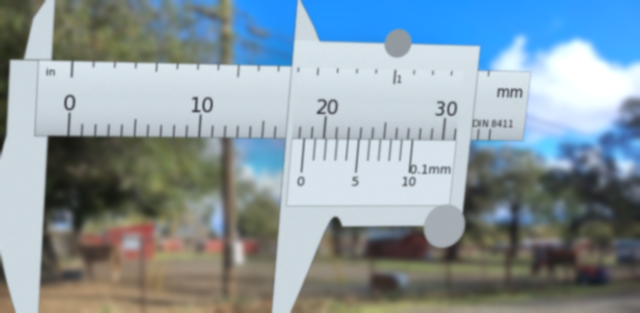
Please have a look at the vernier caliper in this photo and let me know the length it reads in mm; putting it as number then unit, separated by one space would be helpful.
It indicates 18.4 mm
